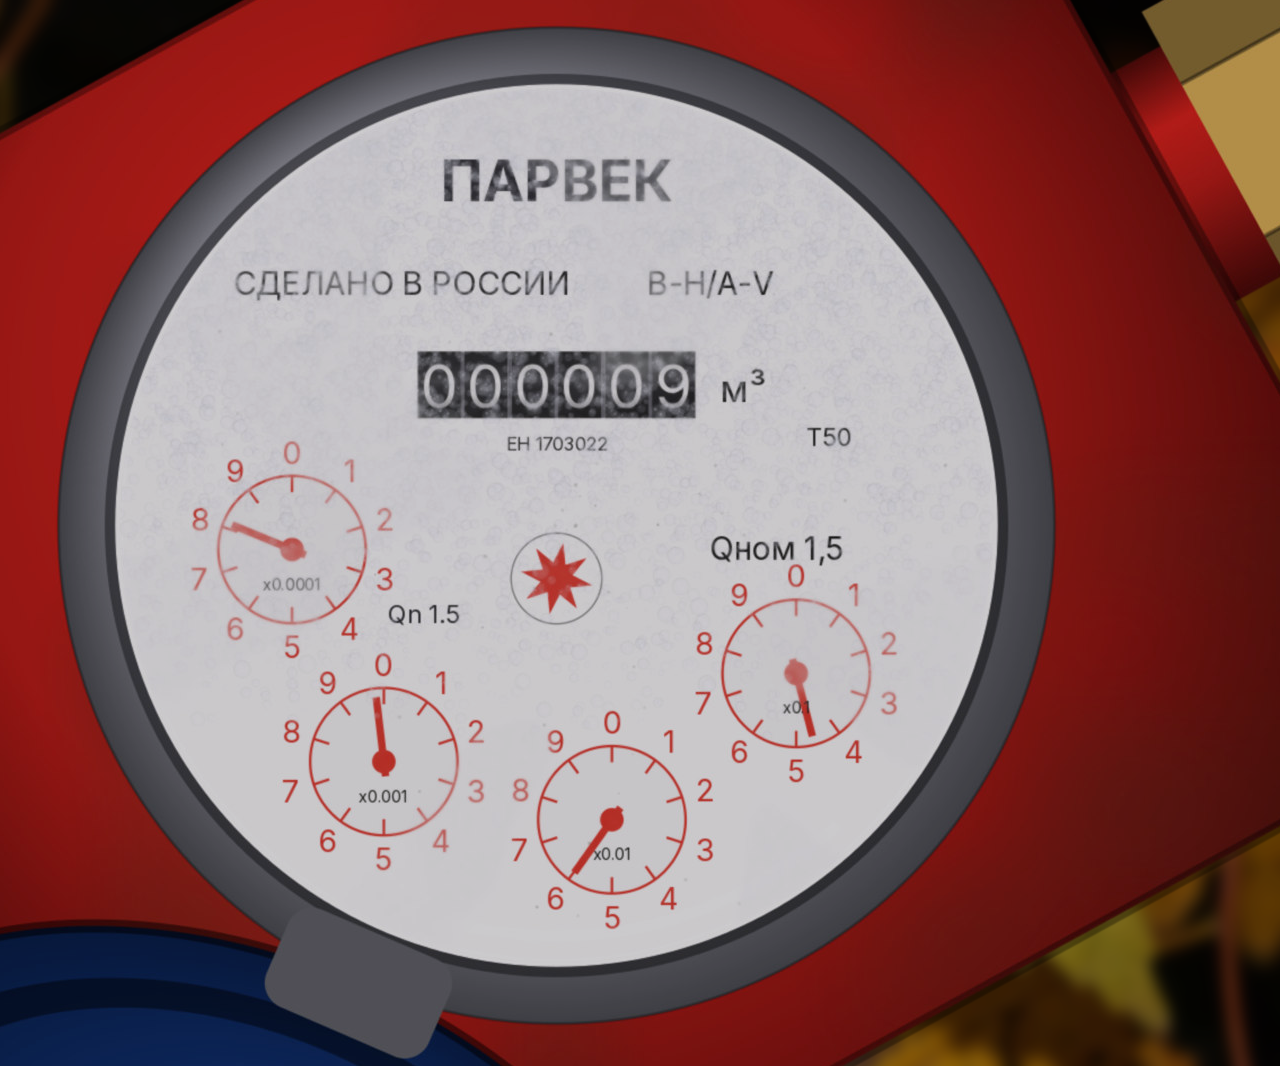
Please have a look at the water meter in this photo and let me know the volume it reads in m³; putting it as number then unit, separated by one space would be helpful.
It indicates 9.4598 m³
